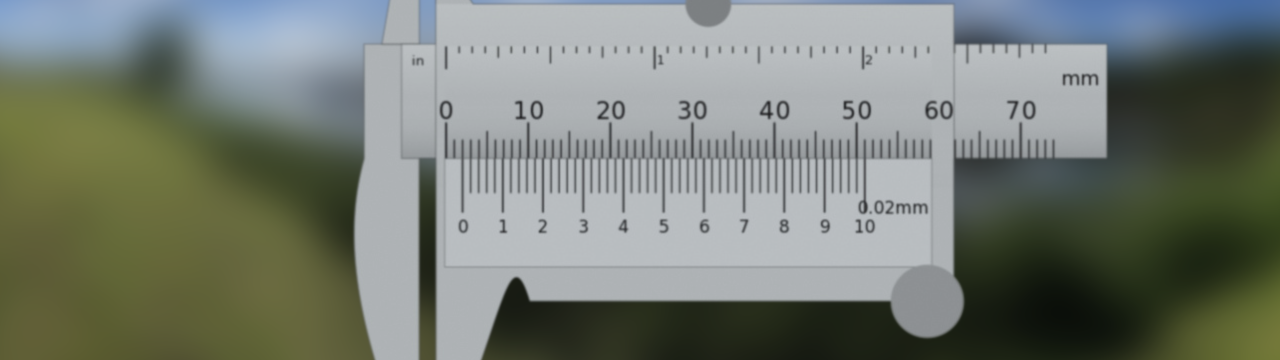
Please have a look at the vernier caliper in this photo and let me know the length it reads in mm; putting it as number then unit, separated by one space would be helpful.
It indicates 2.0 mm
